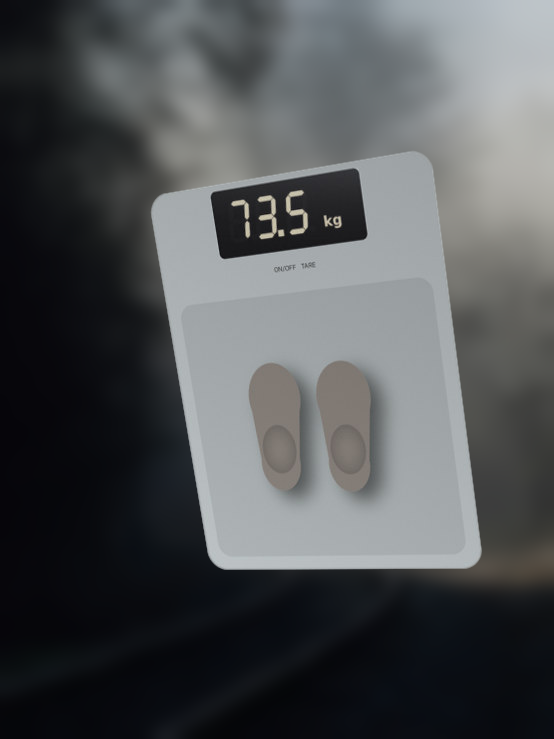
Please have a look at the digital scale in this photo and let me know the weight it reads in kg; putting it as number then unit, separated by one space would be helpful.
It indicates 73.5 kg
